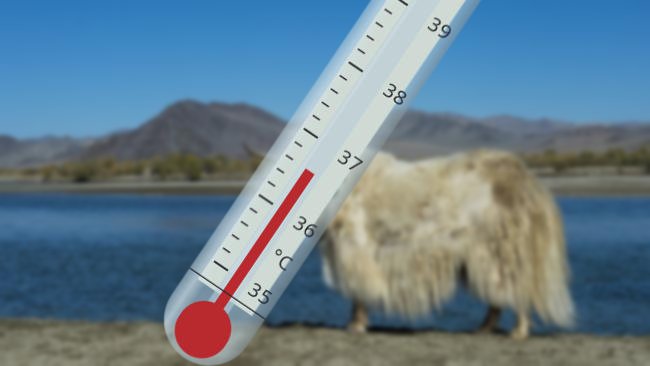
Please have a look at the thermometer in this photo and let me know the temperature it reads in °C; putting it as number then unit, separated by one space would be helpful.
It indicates 36.6 °C
